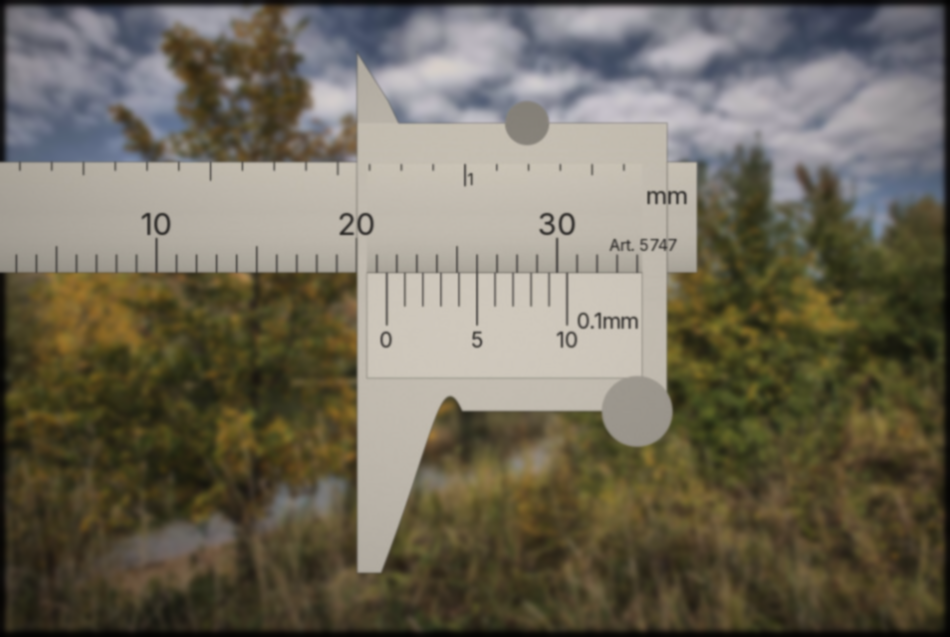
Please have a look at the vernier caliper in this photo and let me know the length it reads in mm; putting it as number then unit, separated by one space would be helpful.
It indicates 21.5 mm
